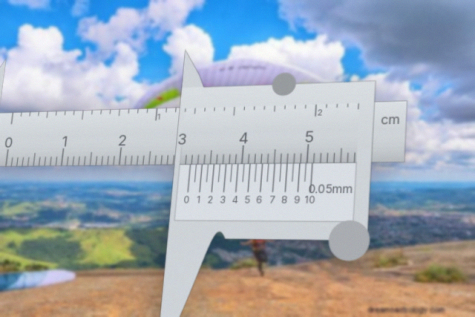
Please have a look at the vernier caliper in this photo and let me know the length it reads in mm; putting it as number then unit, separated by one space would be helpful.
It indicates 31.8 mm
